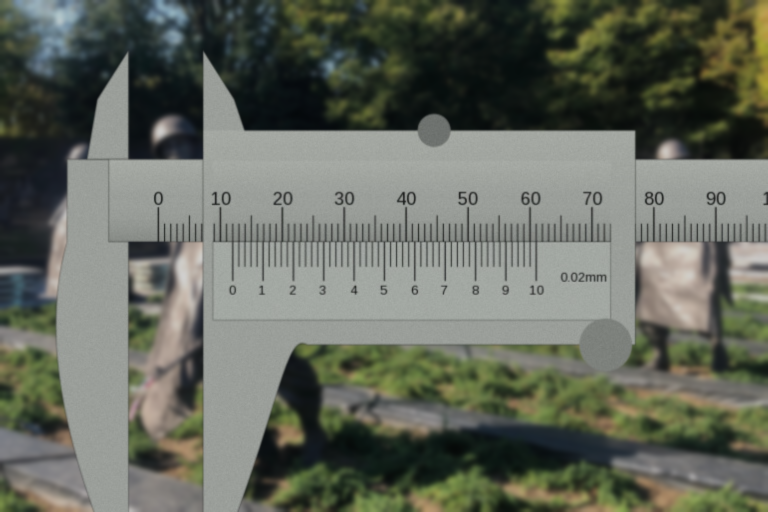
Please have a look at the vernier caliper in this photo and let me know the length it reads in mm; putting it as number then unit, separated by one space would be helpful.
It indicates 12.0 mm
